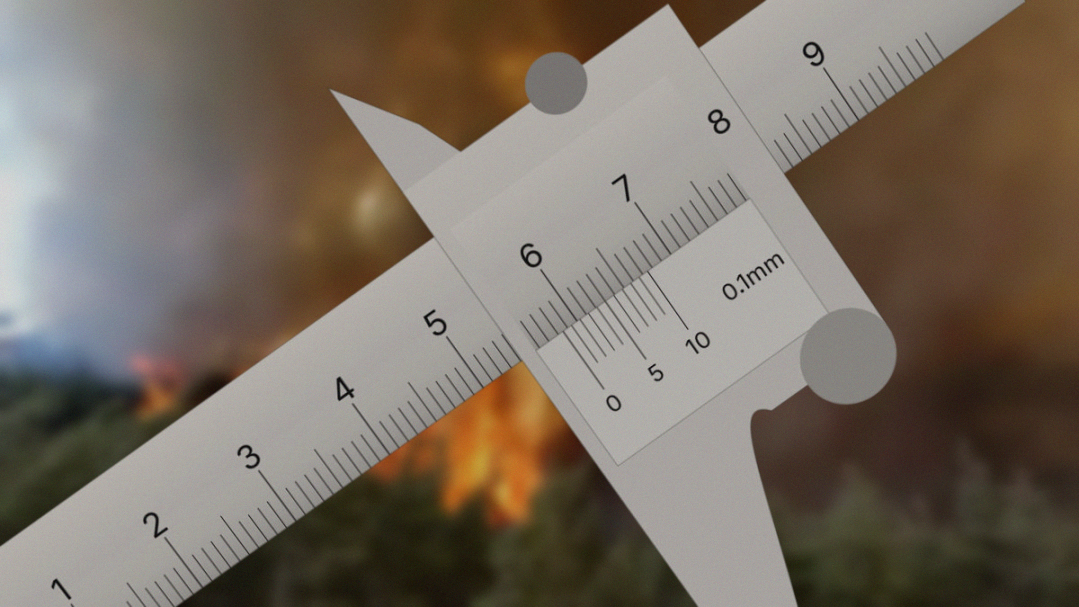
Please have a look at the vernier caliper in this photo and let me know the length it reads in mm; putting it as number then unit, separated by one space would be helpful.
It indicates 58.5 mm
